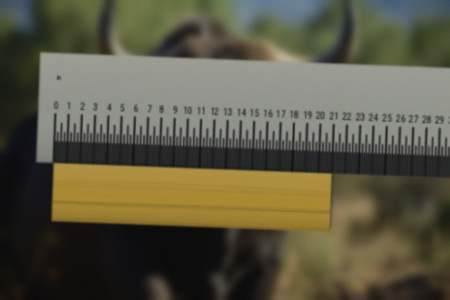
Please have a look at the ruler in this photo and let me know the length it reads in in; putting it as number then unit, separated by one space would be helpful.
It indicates 21 in
